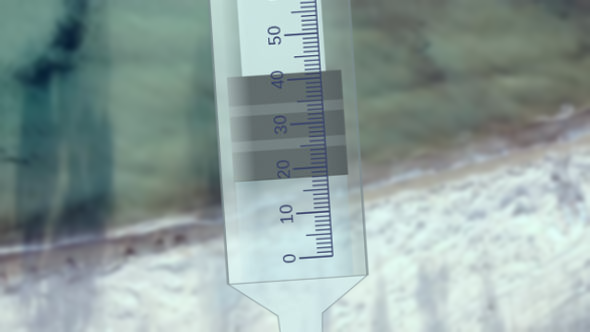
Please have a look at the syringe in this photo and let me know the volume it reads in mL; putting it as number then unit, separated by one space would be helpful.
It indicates 18 mL
